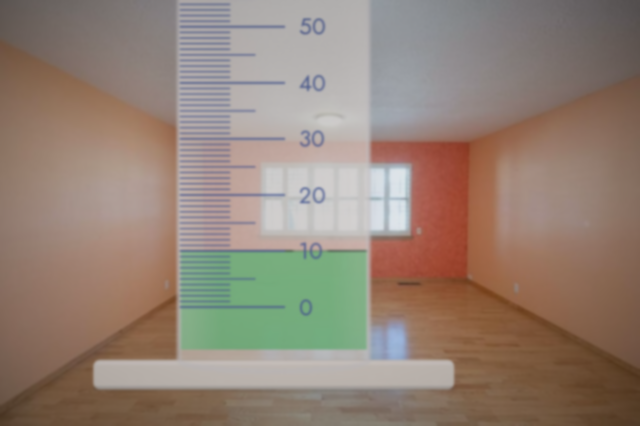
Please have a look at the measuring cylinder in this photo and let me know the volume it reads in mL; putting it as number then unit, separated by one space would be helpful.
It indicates 10 mL
